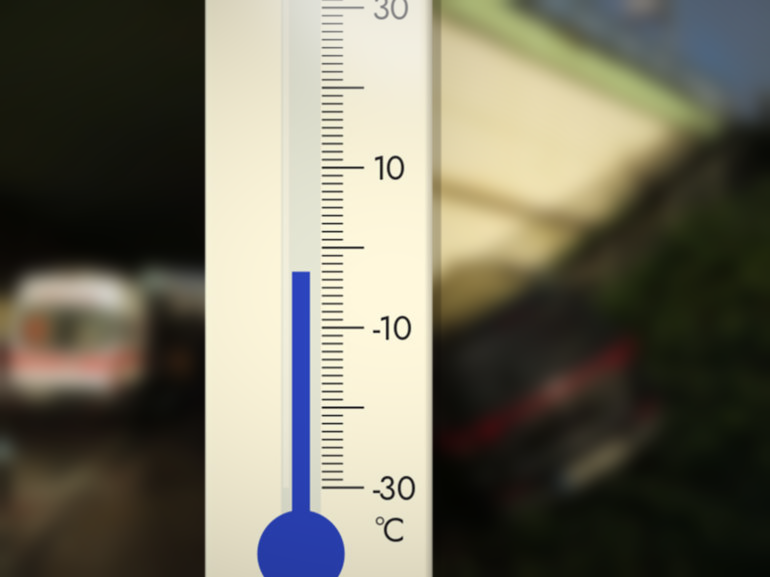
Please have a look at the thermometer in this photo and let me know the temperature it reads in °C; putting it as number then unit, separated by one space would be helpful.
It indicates -3 °C
